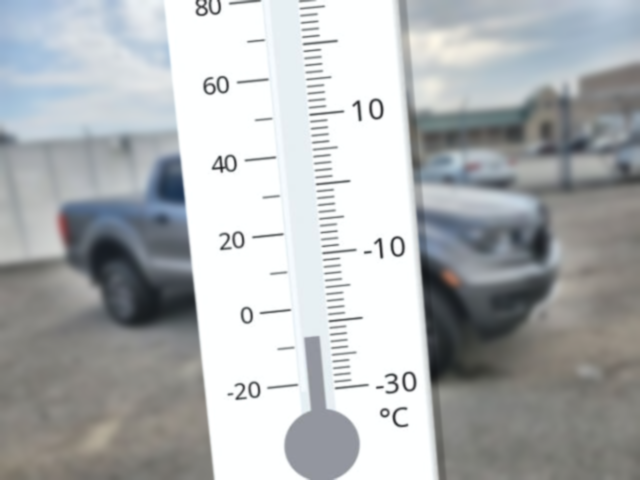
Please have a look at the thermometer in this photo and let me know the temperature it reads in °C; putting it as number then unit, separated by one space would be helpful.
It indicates -22 °C
